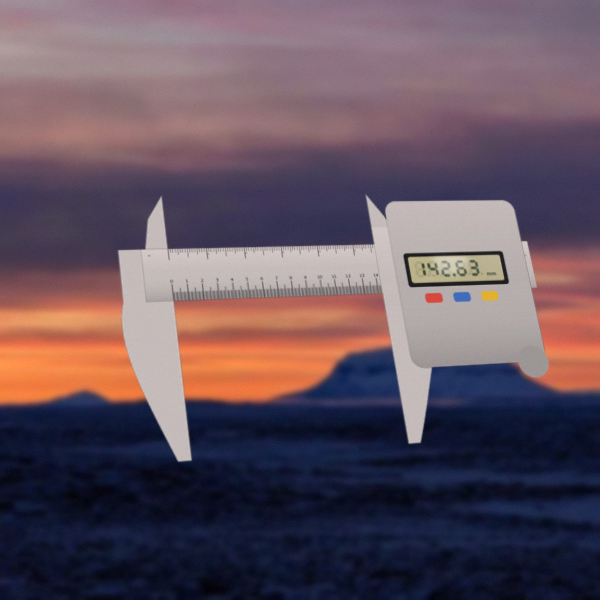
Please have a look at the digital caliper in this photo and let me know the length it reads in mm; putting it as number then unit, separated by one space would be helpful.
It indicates 142.63 mm
